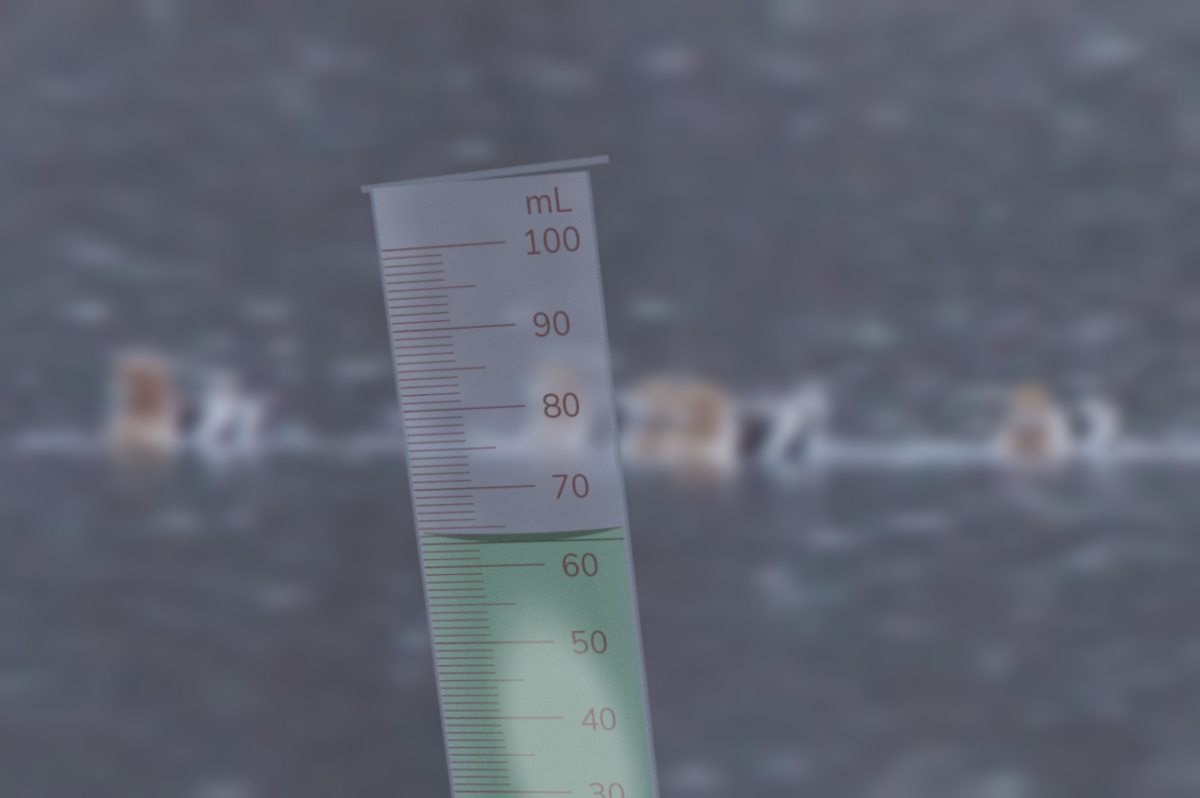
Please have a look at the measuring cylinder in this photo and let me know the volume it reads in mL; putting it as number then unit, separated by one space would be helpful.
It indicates 63 mL
